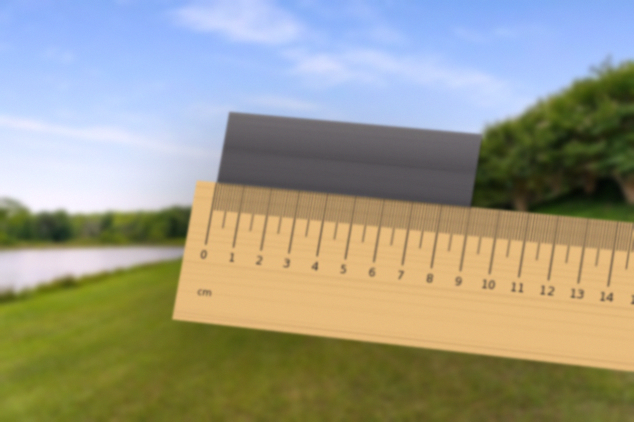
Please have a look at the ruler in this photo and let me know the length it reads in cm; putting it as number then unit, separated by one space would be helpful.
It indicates 9 cm
